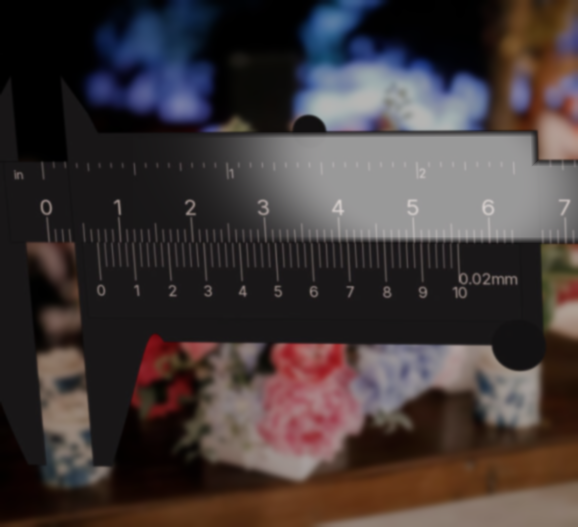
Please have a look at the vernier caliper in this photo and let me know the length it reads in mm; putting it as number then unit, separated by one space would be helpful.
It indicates 6.8 mm
